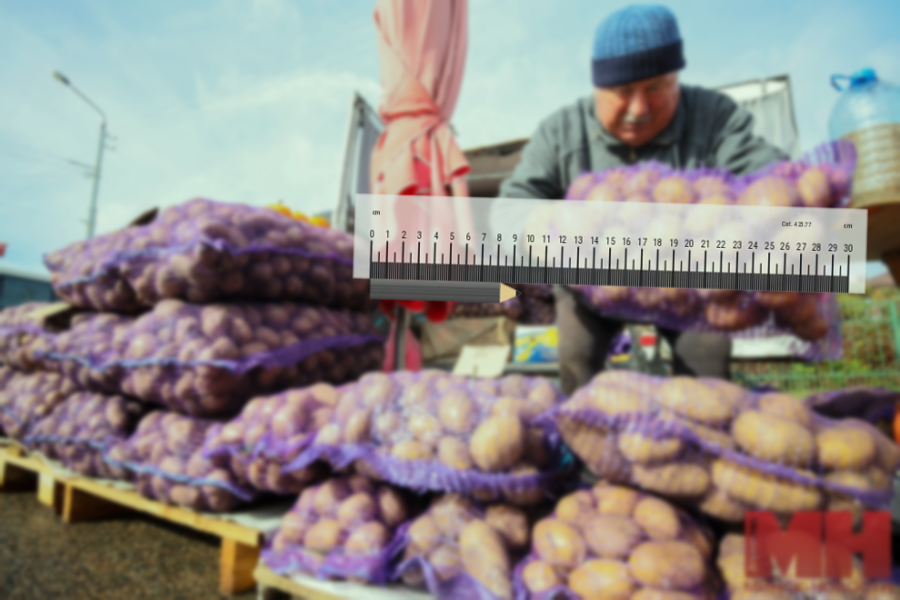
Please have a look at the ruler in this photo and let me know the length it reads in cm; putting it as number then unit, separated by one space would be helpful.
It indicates 9.5 cm
